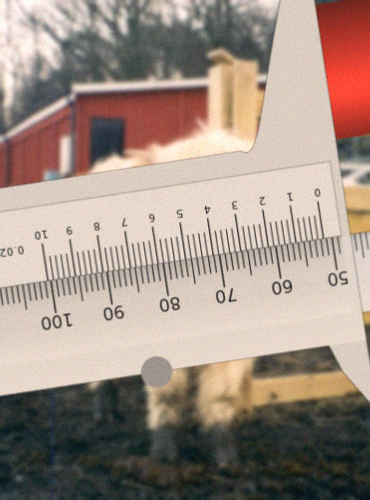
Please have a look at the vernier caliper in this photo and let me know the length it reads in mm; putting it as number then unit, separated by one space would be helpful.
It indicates 51.5 mm
